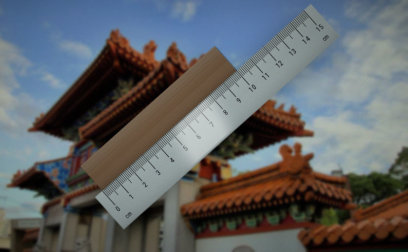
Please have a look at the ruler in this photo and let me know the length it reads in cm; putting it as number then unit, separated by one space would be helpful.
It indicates 10 cm
